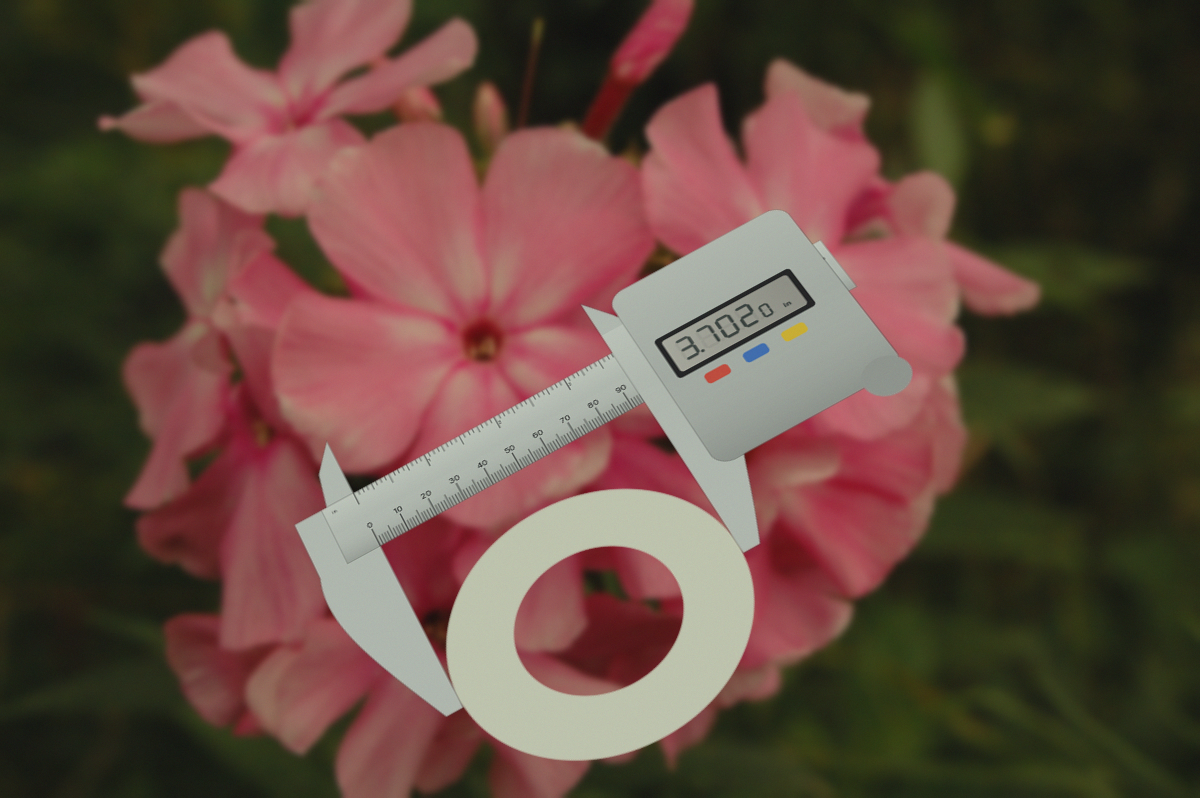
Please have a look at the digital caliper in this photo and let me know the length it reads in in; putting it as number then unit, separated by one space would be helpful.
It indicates 3.7020 in
